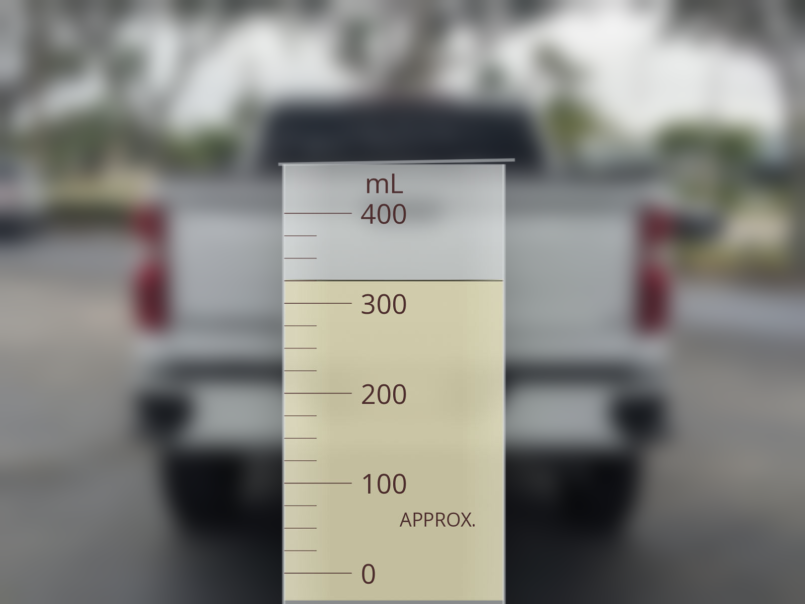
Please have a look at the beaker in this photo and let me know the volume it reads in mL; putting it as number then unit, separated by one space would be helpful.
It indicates 325 mL
